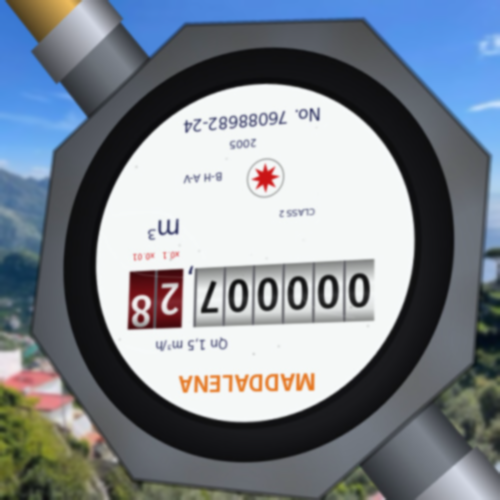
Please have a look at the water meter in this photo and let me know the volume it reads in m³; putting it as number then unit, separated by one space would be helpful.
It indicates 7.28 m³
